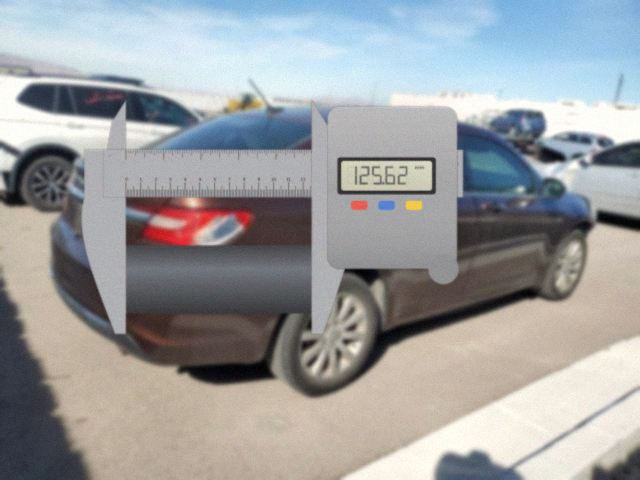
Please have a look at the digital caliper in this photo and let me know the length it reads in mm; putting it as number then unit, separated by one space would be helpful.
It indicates 125.62 mm
